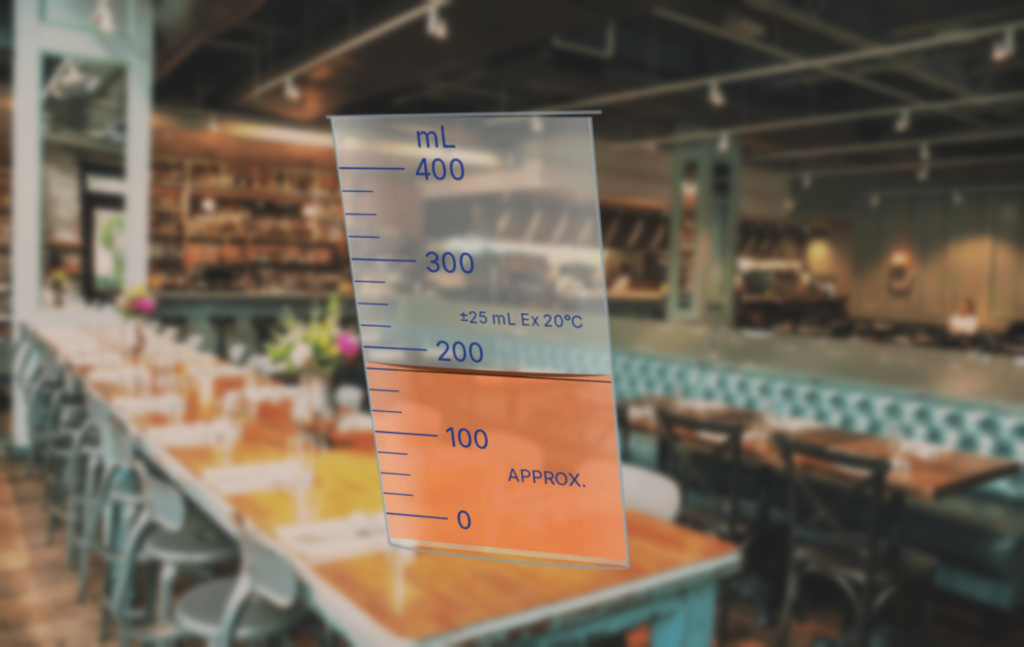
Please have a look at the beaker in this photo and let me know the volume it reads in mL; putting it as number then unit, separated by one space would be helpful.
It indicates 175 mL
